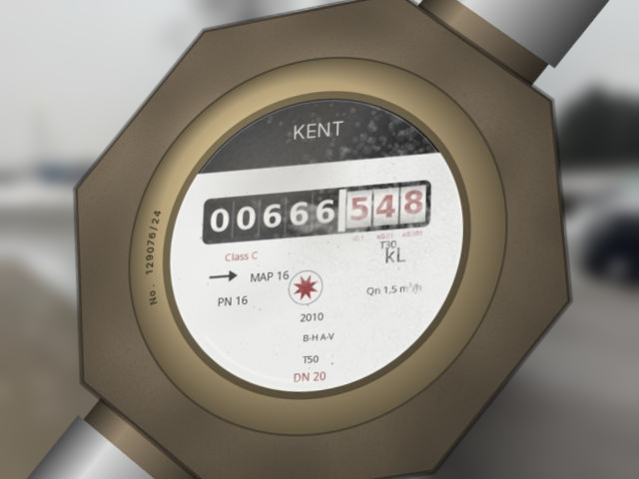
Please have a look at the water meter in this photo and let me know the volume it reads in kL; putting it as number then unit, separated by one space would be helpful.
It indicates 666.548 kL
